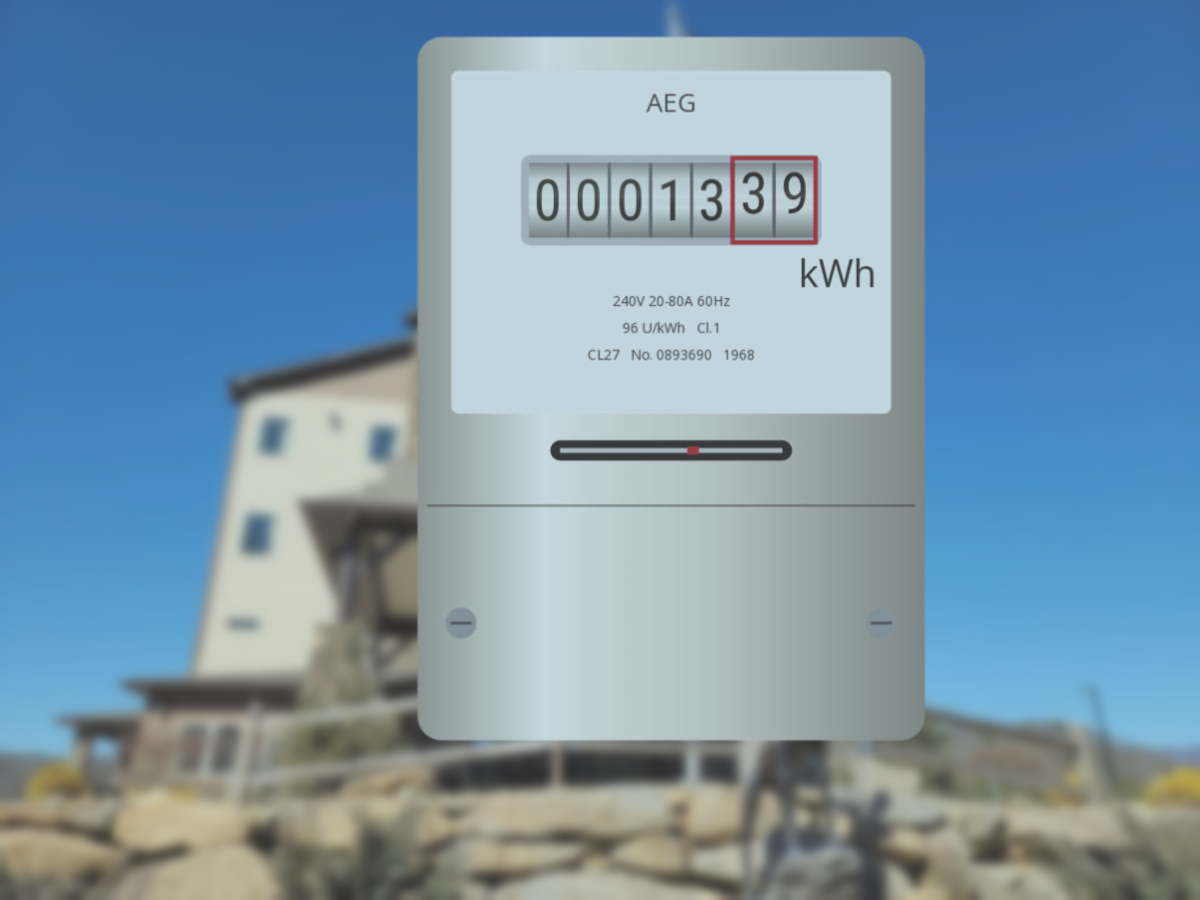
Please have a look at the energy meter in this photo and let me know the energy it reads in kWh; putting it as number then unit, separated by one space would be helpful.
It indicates 13.39 kWh
